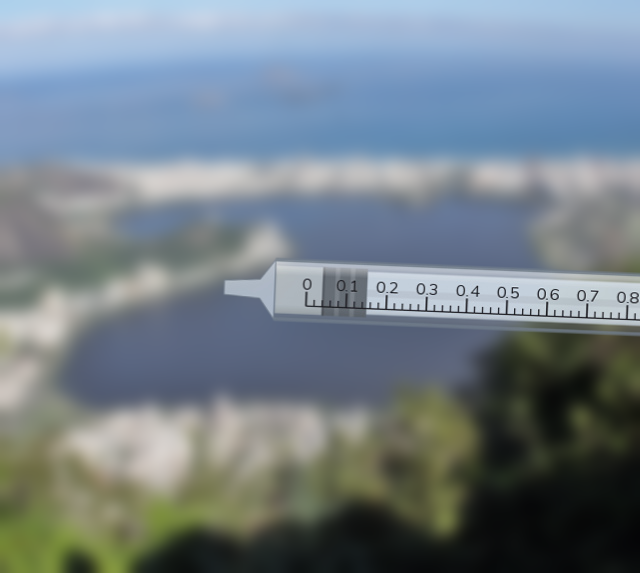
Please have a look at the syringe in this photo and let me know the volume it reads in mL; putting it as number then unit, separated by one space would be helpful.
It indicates 0.04 mL
